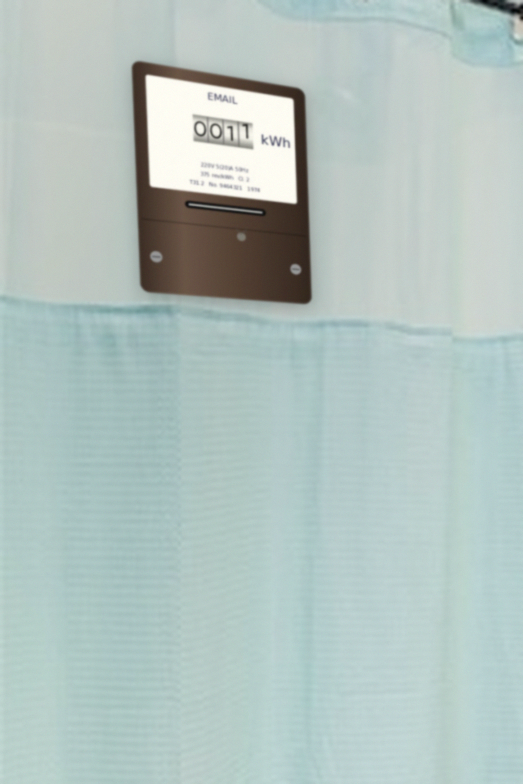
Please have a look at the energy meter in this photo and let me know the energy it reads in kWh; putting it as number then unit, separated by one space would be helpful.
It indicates 11 kWh
